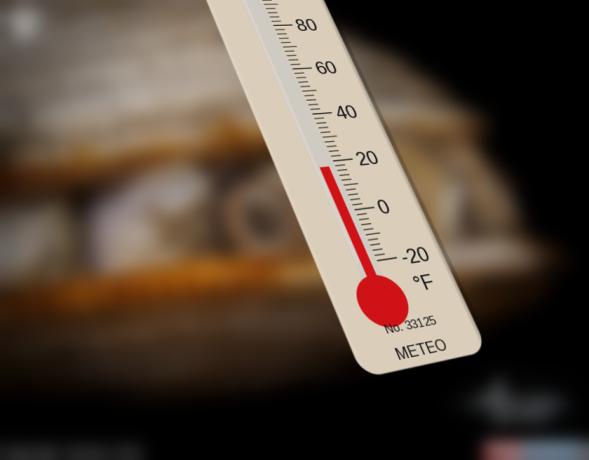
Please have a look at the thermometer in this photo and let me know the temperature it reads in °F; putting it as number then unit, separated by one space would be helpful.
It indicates 18 °F
